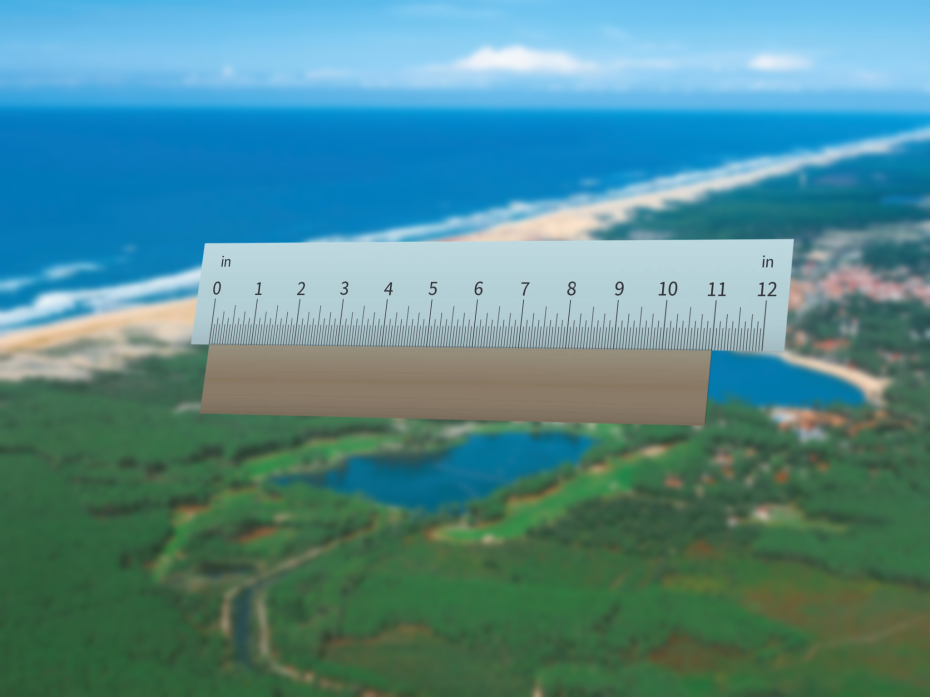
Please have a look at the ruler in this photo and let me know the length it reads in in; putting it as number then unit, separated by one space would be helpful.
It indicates 11 in
